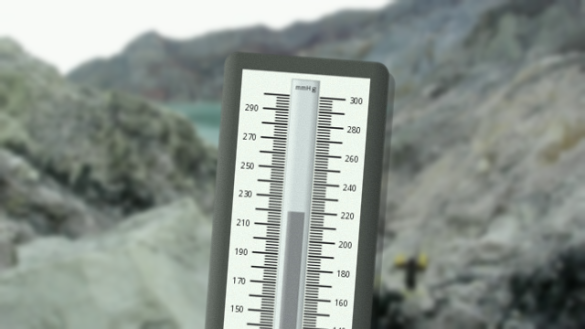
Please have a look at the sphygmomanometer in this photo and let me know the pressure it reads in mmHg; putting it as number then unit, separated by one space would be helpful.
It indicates 220 mmHg
